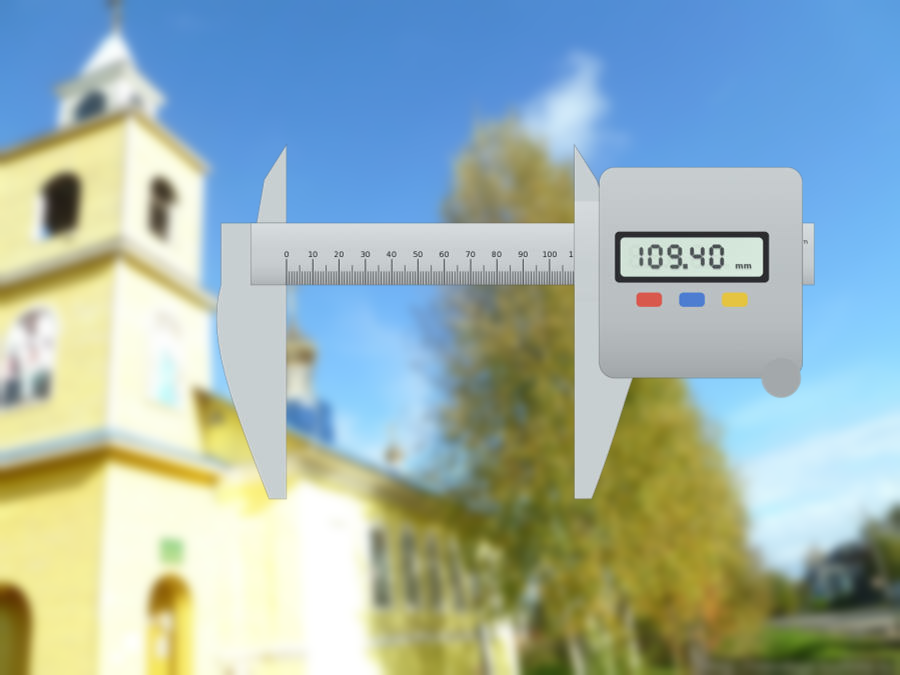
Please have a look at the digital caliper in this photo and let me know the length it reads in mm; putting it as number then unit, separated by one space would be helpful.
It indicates 109.40 mm
